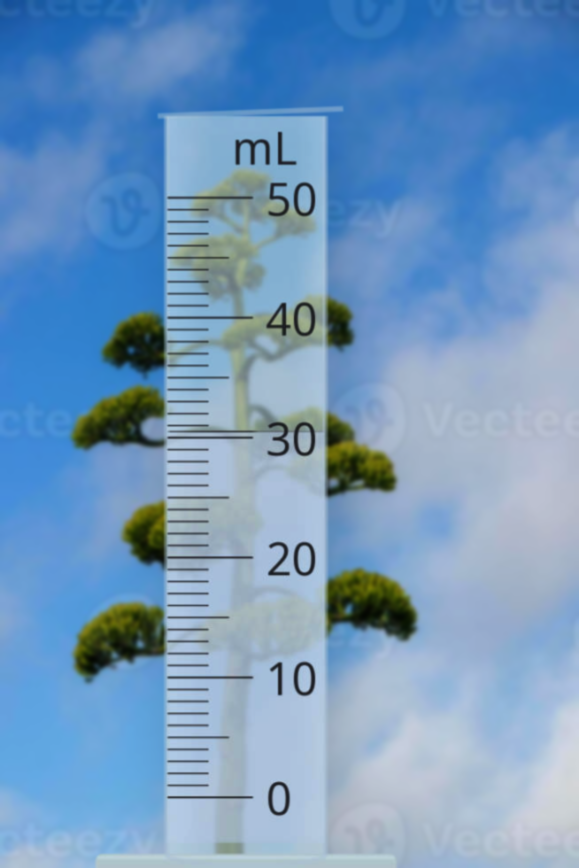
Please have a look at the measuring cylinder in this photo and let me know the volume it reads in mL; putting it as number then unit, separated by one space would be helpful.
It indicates 30.5 mL
